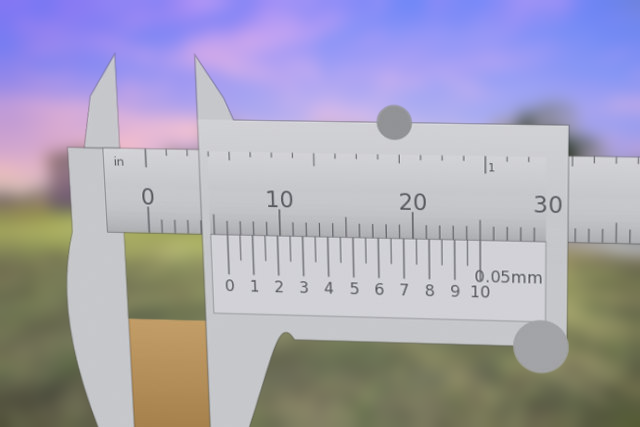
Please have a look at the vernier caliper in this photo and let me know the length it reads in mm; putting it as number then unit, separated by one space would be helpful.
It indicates 6.0 mm
